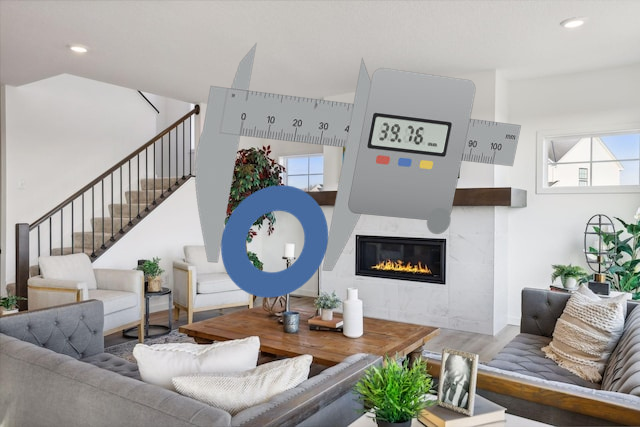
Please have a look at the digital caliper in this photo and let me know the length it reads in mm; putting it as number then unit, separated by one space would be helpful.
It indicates 39.76 mm
